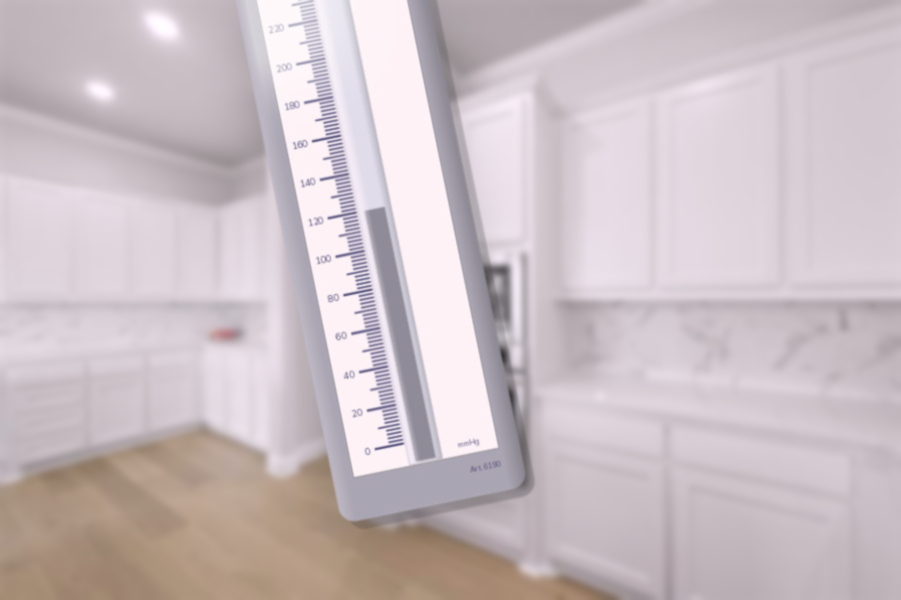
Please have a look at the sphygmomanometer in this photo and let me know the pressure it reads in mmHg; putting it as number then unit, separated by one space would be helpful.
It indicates 120 mmHg
